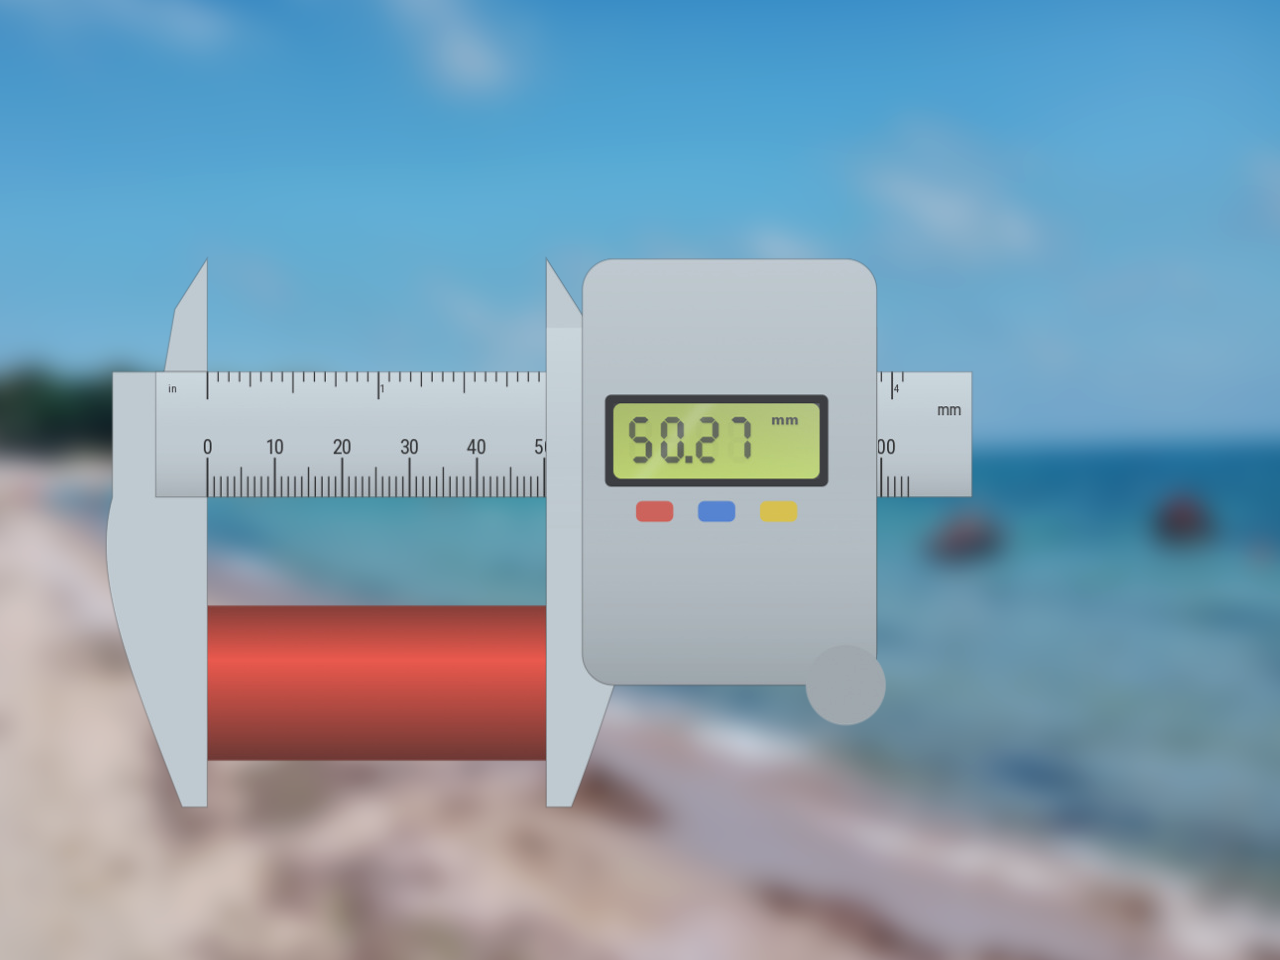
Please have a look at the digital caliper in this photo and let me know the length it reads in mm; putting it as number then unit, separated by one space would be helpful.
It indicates 50.27 mm
